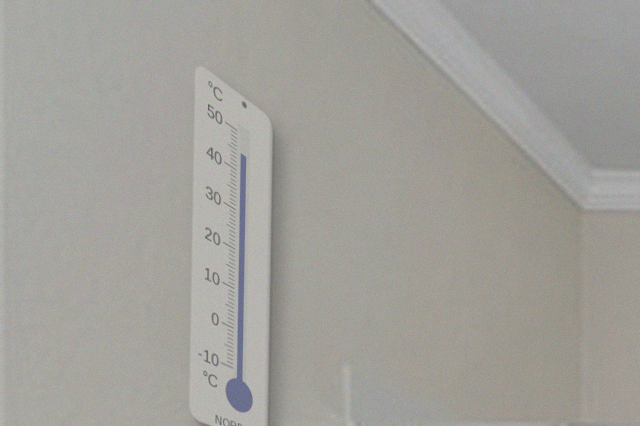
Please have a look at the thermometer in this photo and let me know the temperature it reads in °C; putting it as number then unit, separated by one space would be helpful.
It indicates 45 °C
